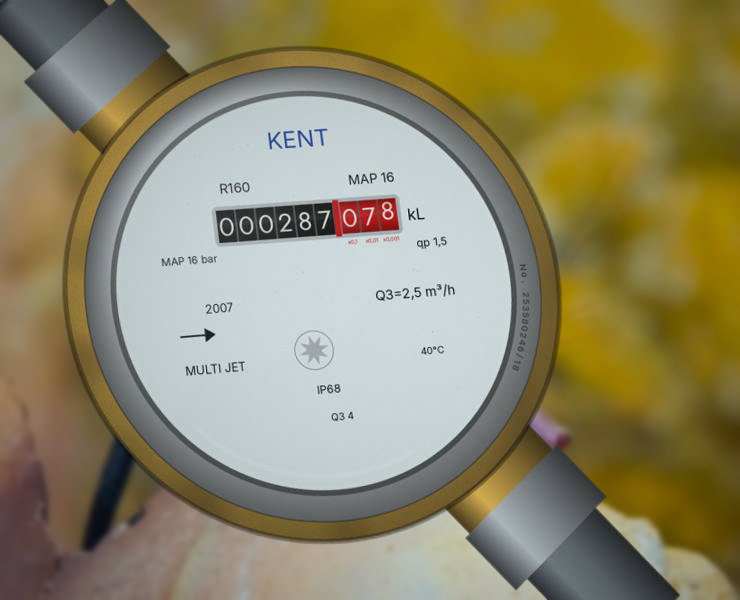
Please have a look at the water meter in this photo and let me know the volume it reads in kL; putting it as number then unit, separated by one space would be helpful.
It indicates 287.078 kL
